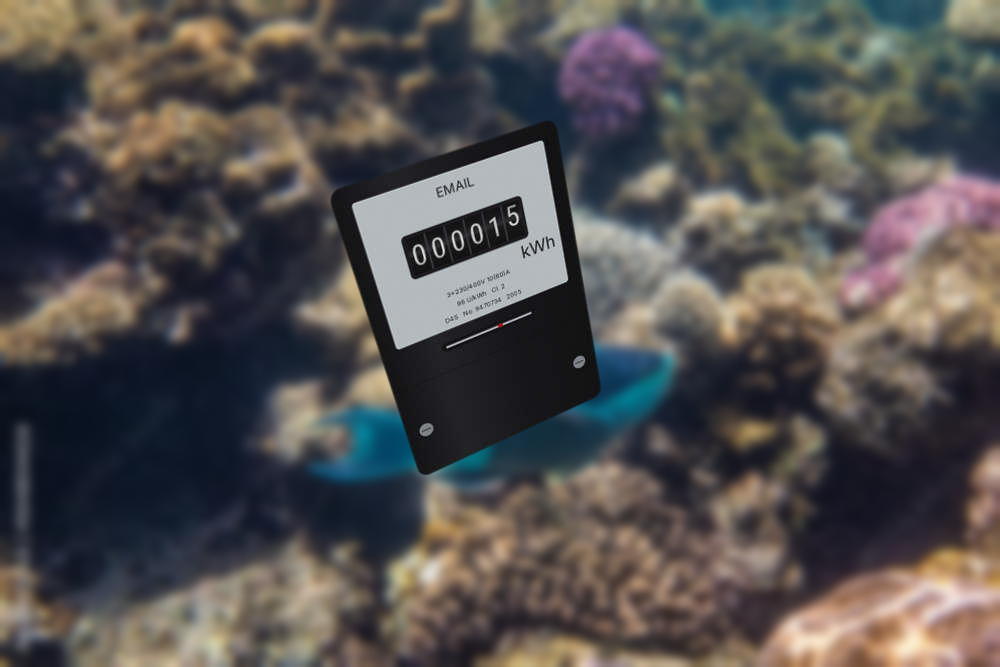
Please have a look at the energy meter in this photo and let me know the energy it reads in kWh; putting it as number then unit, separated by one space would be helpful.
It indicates 15 kWh
